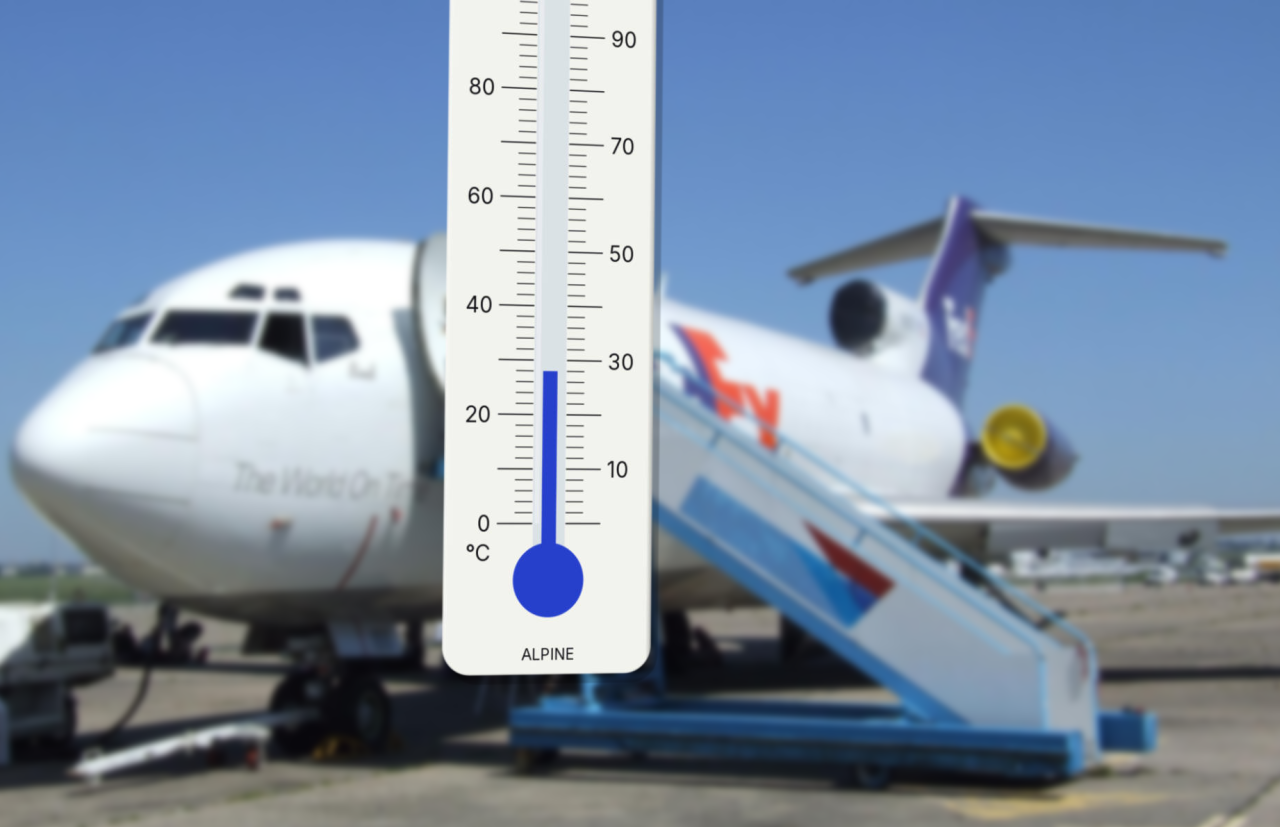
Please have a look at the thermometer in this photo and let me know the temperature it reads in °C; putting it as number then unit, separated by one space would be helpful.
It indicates 28 °C
